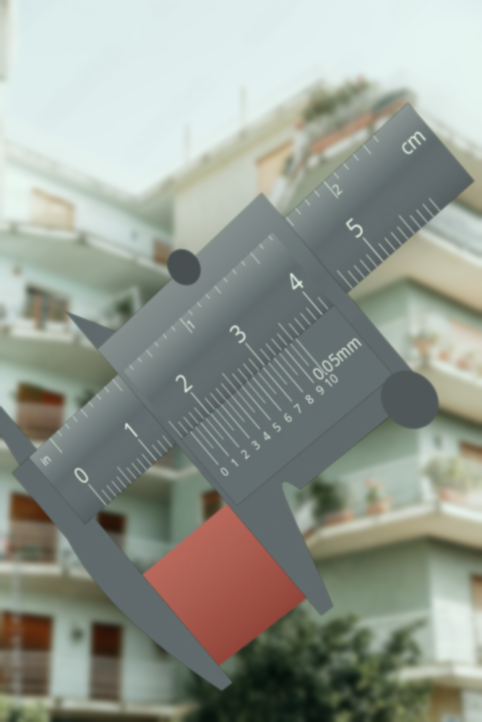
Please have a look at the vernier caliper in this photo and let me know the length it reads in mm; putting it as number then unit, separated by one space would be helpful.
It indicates 16.4 mm
